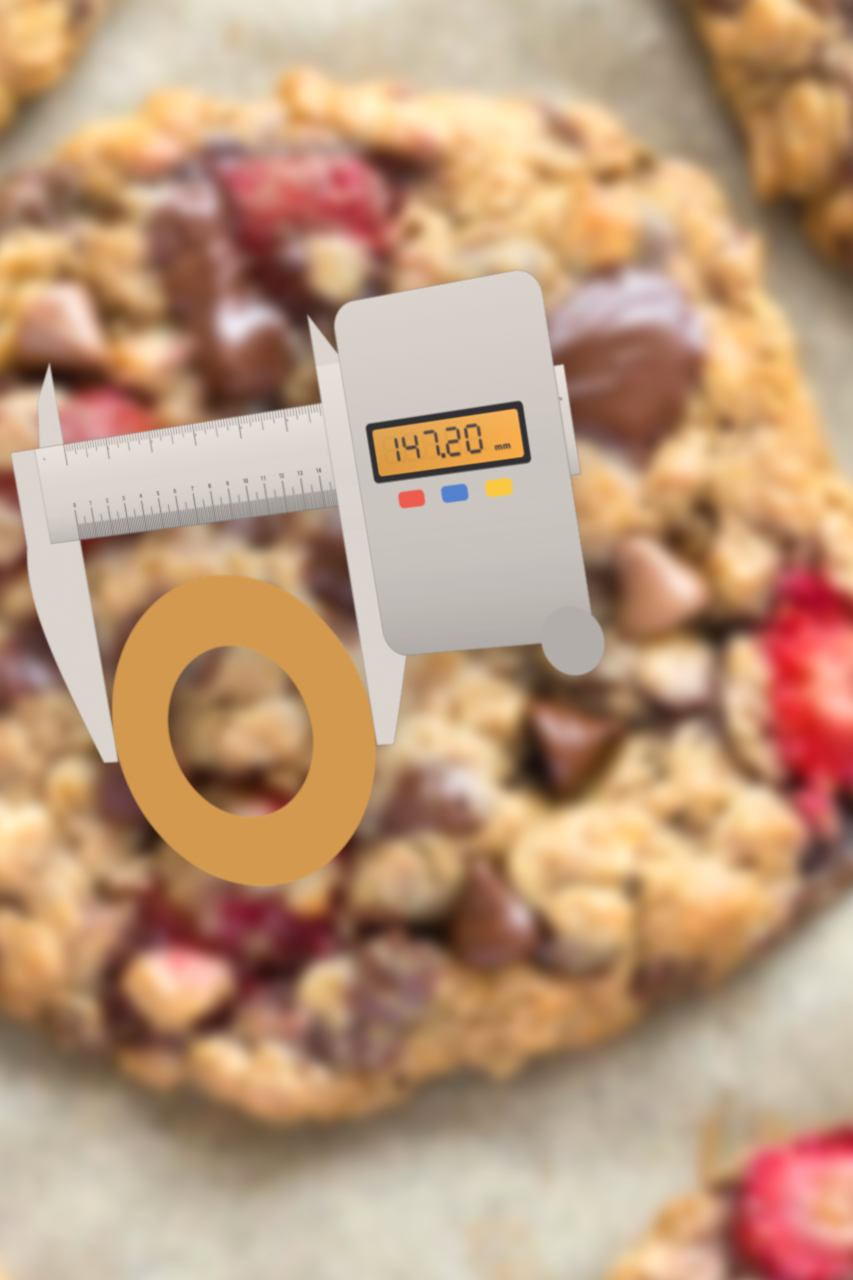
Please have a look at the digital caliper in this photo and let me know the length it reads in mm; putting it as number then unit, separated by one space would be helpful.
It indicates 147.20 mm
